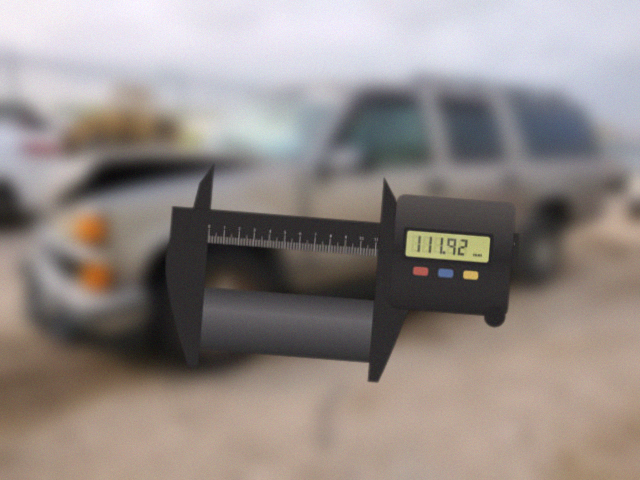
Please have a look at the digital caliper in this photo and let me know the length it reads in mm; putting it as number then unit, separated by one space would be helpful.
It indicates 111.92 mm
